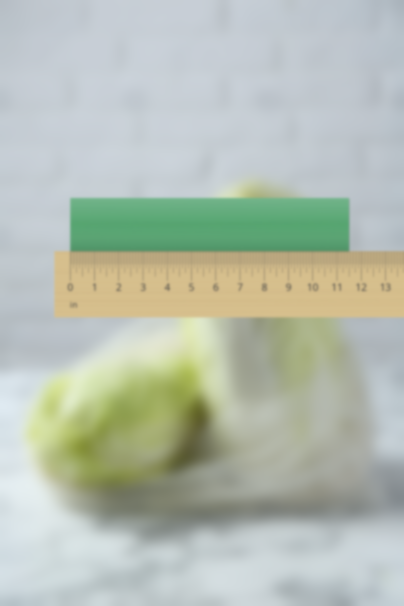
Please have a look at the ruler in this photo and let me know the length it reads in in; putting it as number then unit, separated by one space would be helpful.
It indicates 11.5 in
